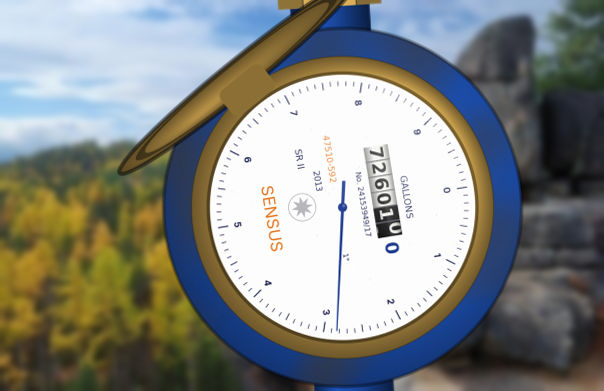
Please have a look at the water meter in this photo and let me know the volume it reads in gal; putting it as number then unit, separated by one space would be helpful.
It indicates 7260102.8 gal
